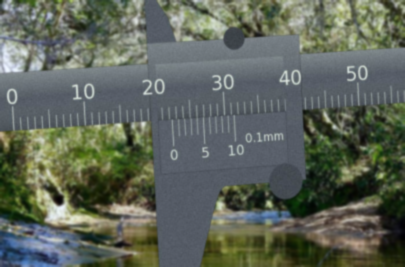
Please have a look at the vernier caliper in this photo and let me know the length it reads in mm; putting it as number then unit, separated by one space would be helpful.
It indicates 22.4 mm
